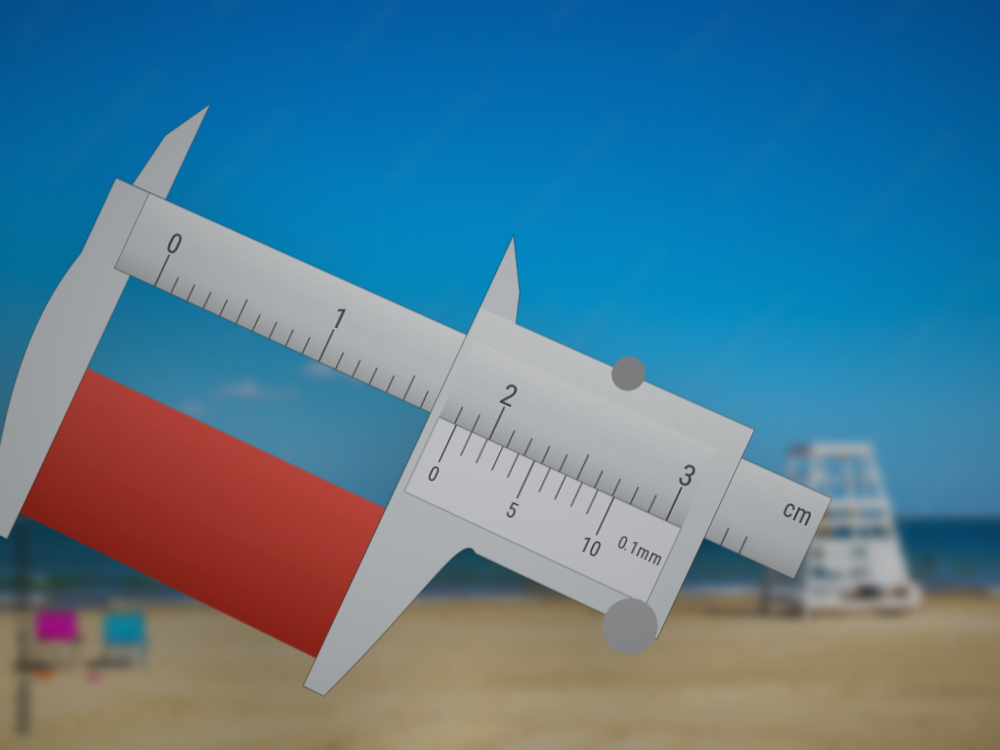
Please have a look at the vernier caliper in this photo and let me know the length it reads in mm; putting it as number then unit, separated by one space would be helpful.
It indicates 18.1 mm
